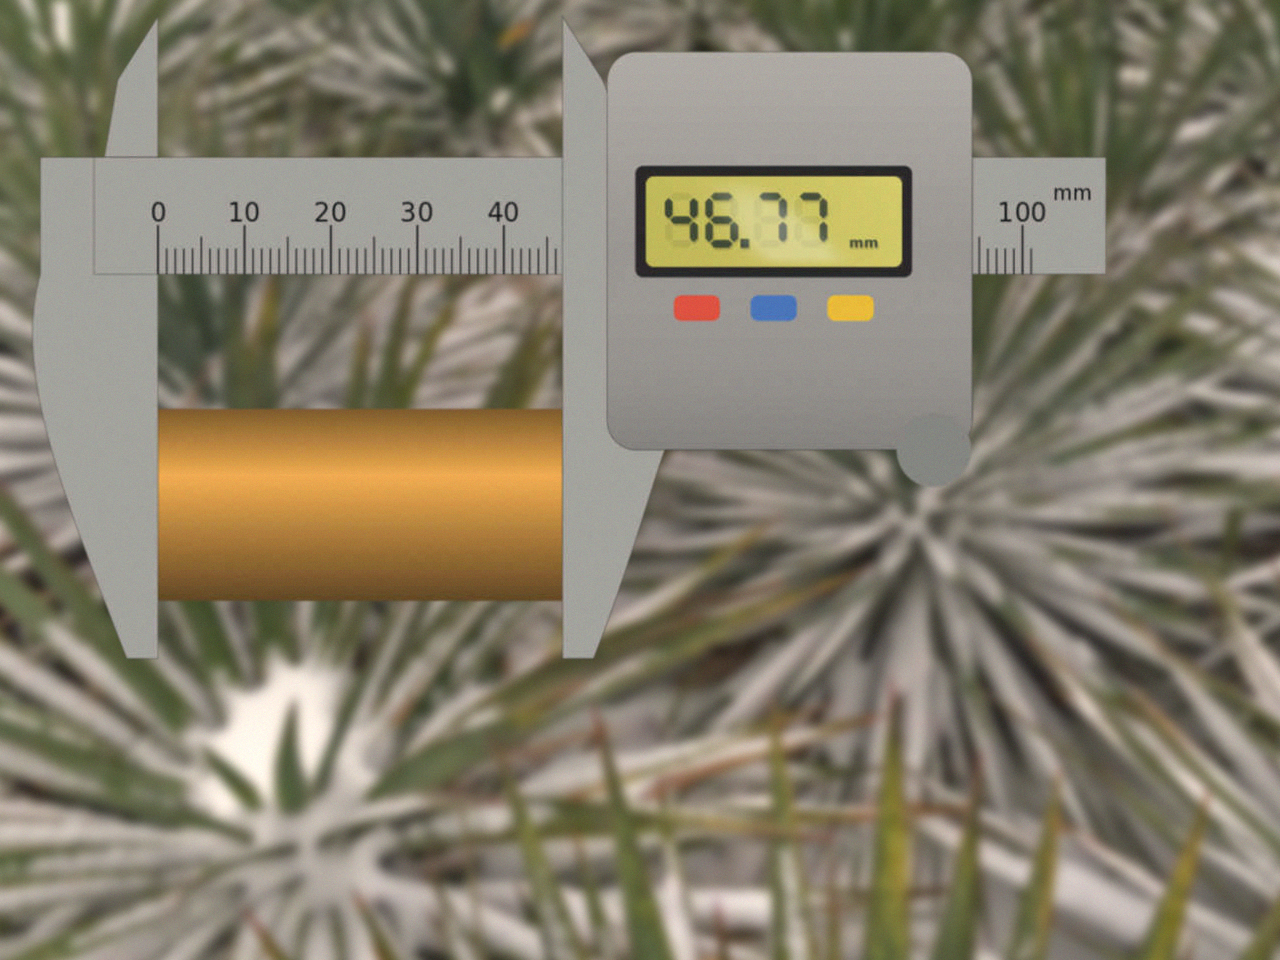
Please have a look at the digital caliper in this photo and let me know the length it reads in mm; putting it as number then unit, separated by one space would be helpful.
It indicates 46.77 mm
